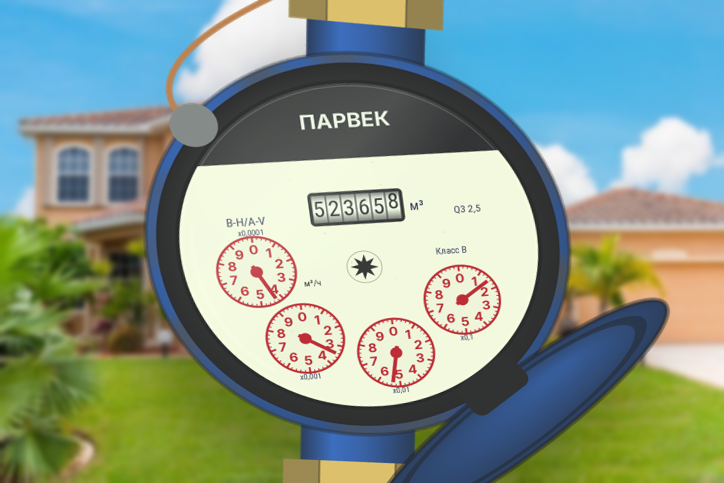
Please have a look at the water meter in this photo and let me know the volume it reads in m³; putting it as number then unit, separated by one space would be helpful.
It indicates 523658.1534 m³
